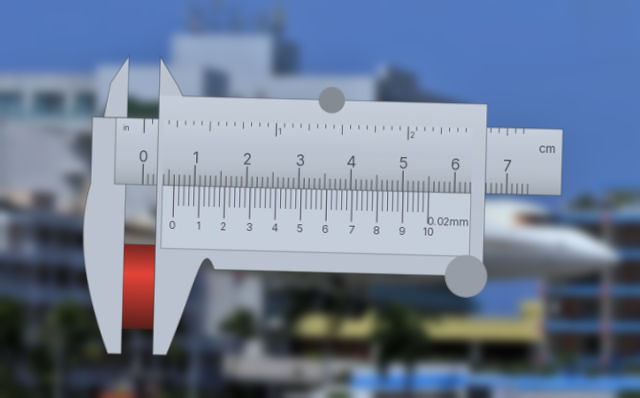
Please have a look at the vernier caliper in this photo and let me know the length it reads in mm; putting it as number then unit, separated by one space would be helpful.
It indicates 6.0 mm
